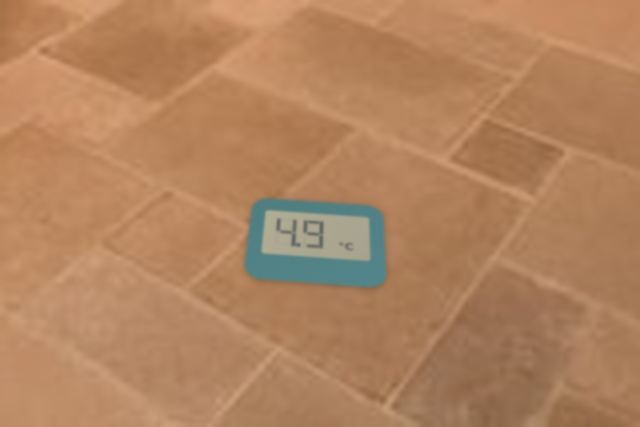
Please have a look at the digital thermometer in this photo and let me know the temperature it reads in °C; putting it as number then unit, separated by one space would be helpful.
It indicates 4.9 °C
